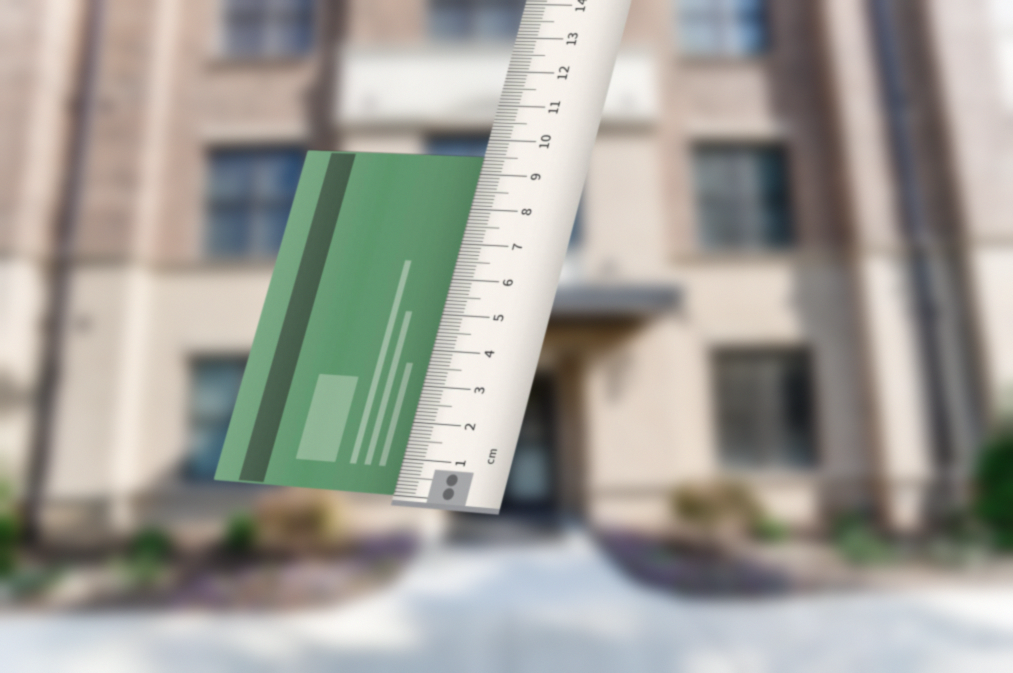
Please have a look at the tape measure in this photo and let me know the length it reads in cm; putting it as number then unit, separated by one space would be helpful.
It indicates 9.5 cm
